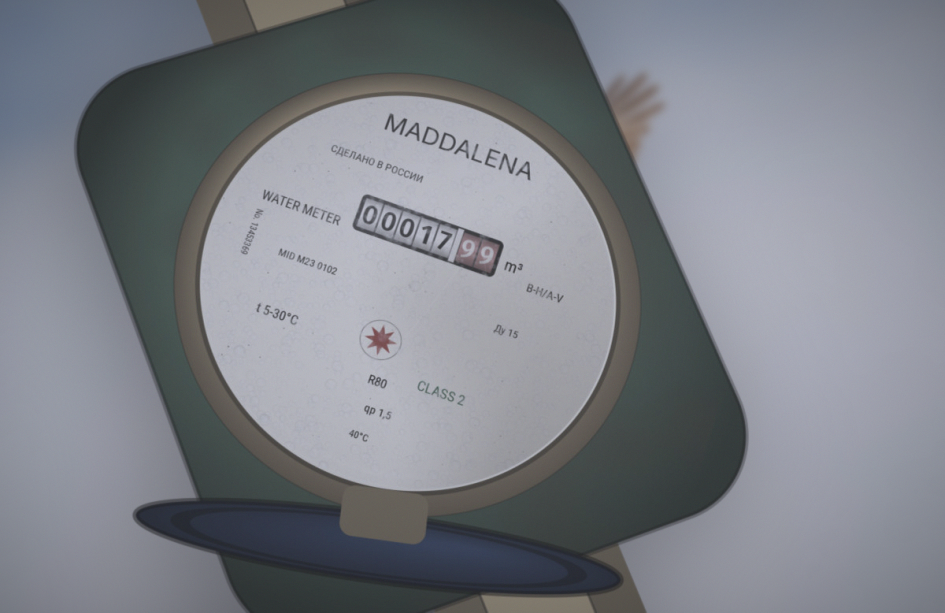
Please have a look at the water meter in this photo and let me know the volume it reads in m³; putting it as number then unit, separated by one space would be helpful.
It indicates 17.99 m³
